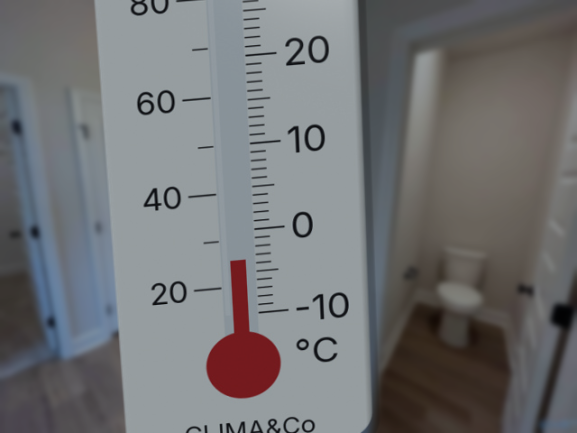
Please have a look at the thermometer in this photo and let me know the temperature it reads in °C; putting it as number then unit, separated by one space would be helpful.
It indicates -3.5 °C
